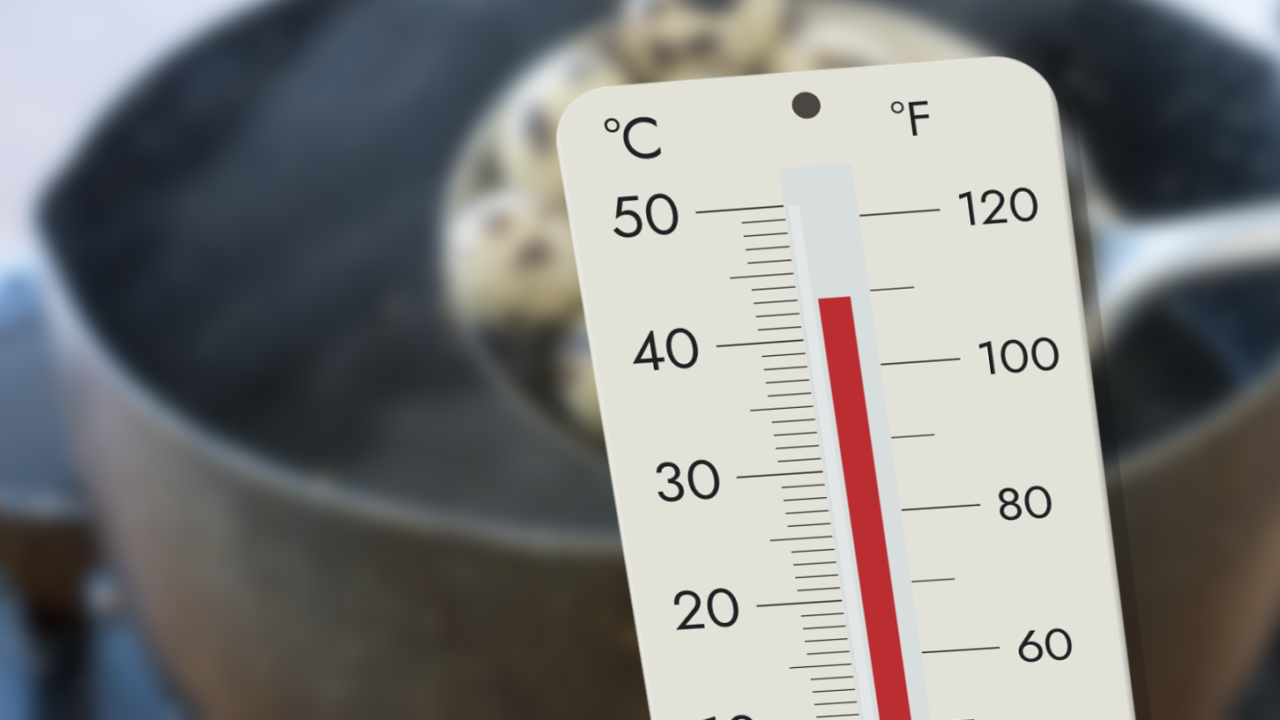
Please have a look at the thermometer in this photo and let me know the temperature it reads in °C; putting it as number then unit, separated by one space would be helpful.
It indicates 43 °C
